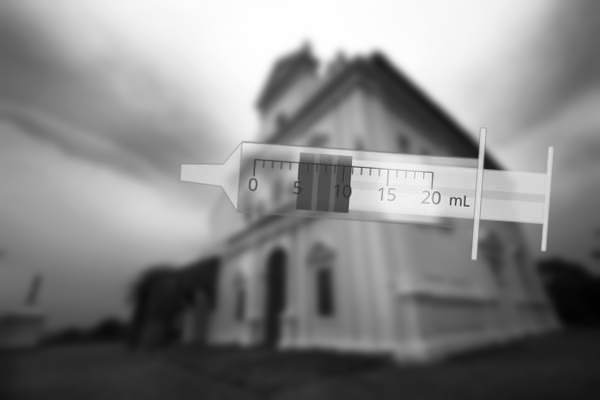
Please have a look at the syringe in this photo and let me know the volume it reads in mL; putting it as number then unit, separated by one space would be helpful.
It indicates 5 mL
